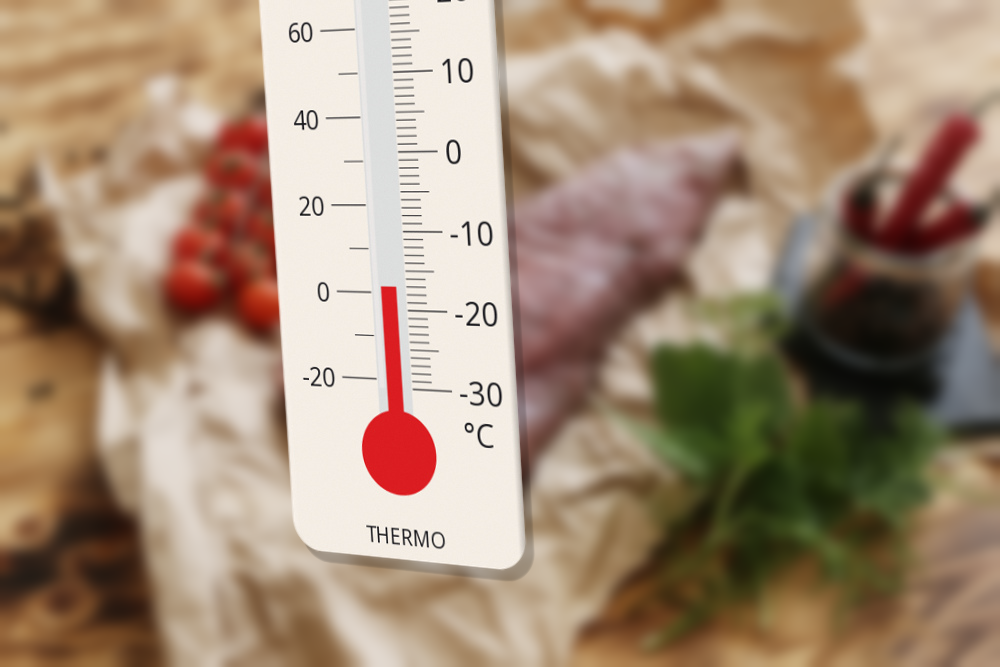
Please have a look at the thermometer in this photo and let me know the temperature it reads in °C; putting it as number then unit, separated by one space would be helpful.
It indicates -17 °C
